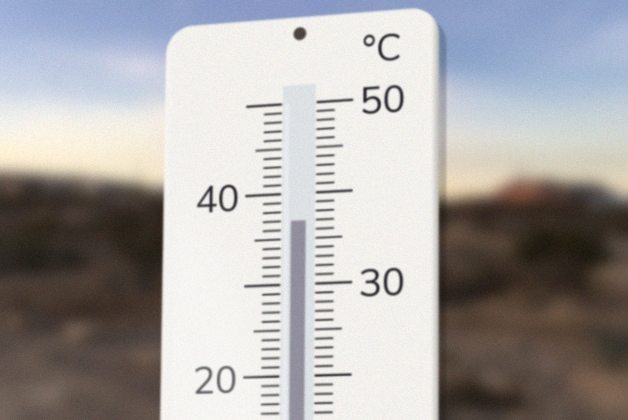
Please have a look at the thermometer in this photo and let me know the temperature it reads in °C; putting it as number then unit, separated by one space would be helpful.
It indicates 37 °C
